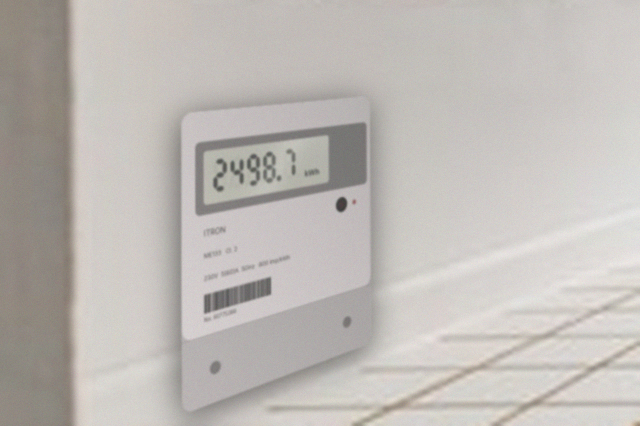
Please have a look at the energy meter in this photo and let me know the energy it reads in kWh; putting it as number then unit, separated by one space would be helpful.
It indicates 2498.7 kWh
